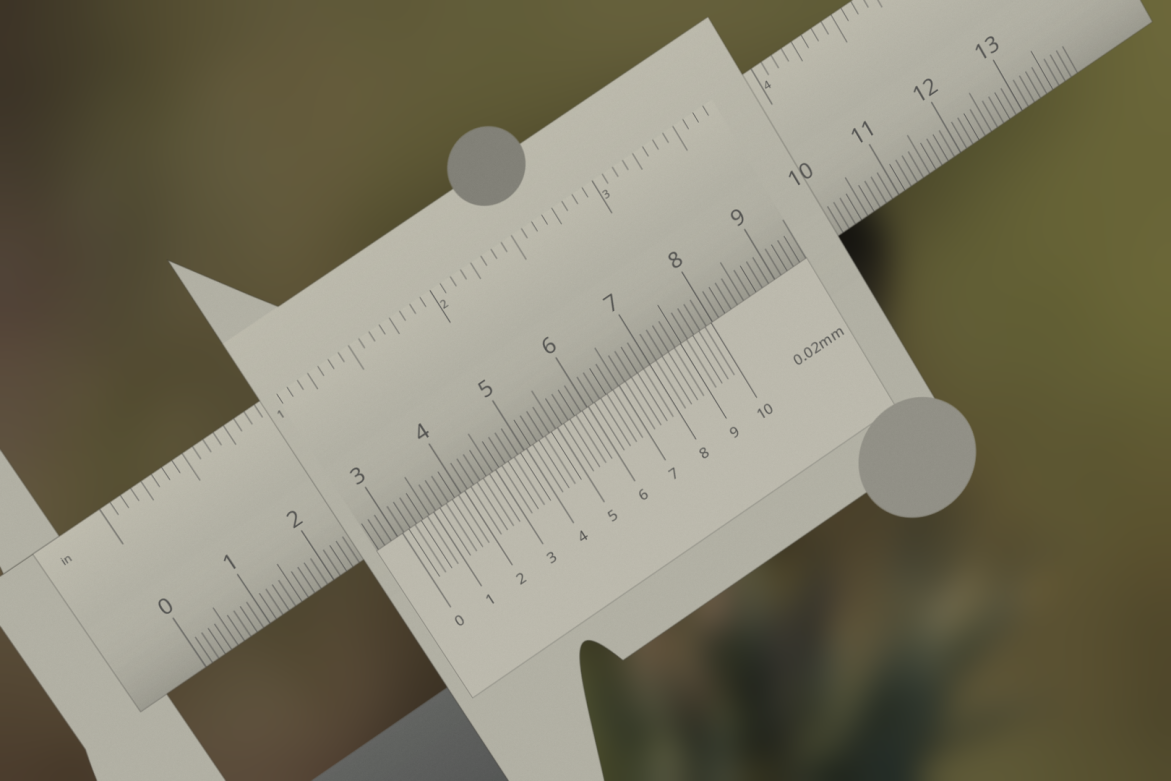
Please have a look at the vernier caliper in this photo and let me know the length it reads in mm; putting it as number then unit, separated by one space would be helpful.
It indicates 30.8 mm
